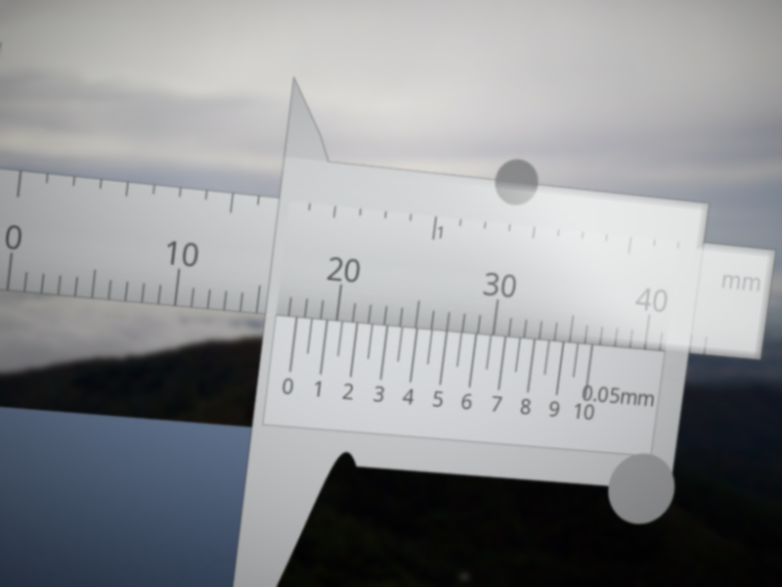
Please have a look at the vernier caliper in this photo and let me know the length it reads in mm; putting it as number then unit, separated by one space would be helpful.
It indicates 17.5 mm
